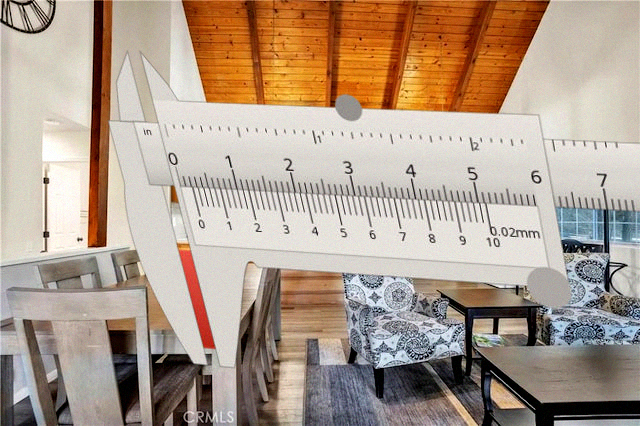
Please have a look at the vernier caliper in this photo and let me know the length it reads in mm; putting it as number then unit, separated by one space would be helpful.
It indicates 2.2 mm
